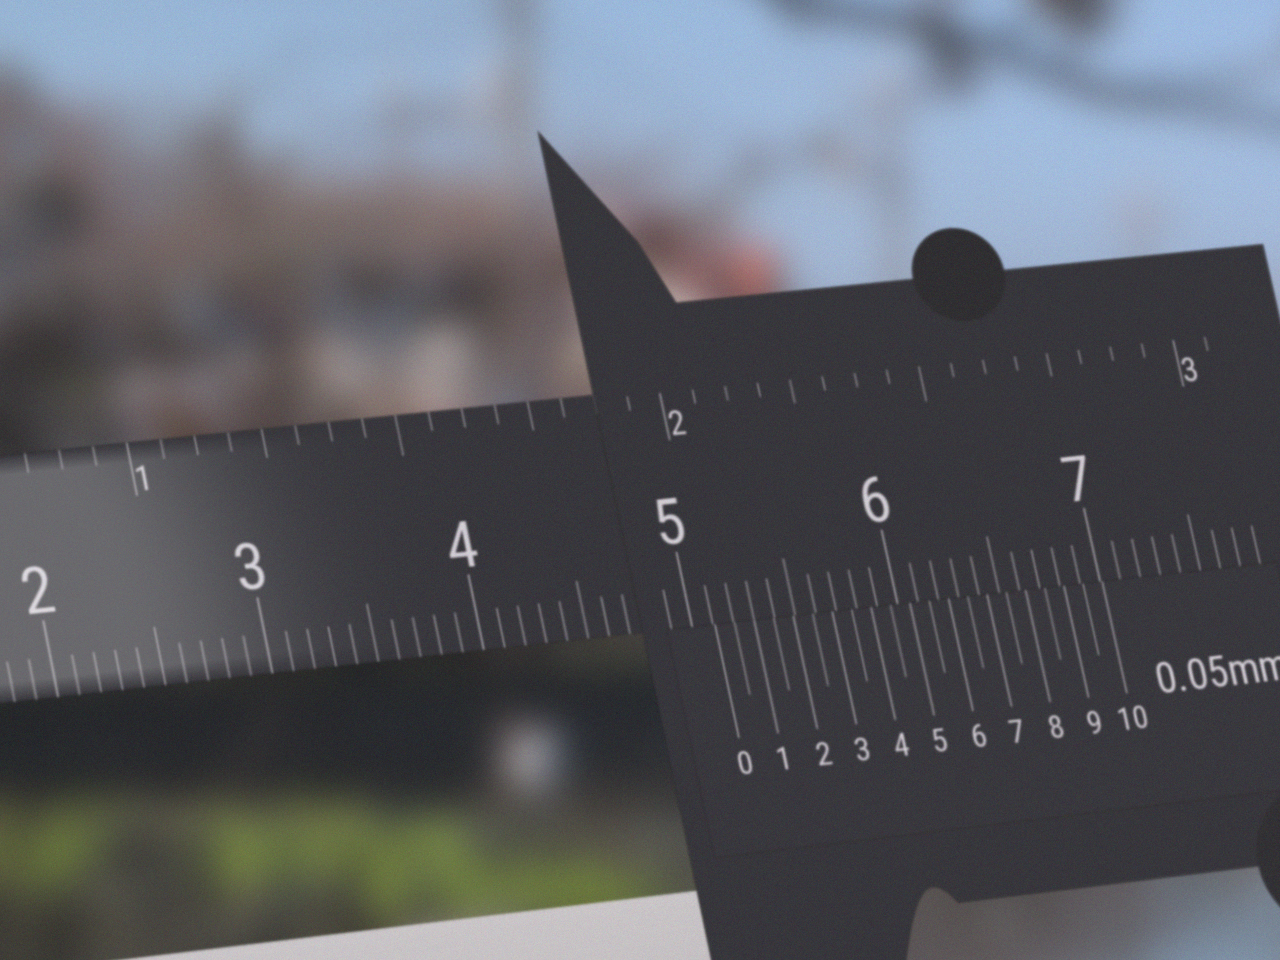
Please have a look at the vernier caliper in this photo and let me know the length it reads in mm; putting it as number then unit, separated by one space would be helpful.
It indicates 51.1 mm
